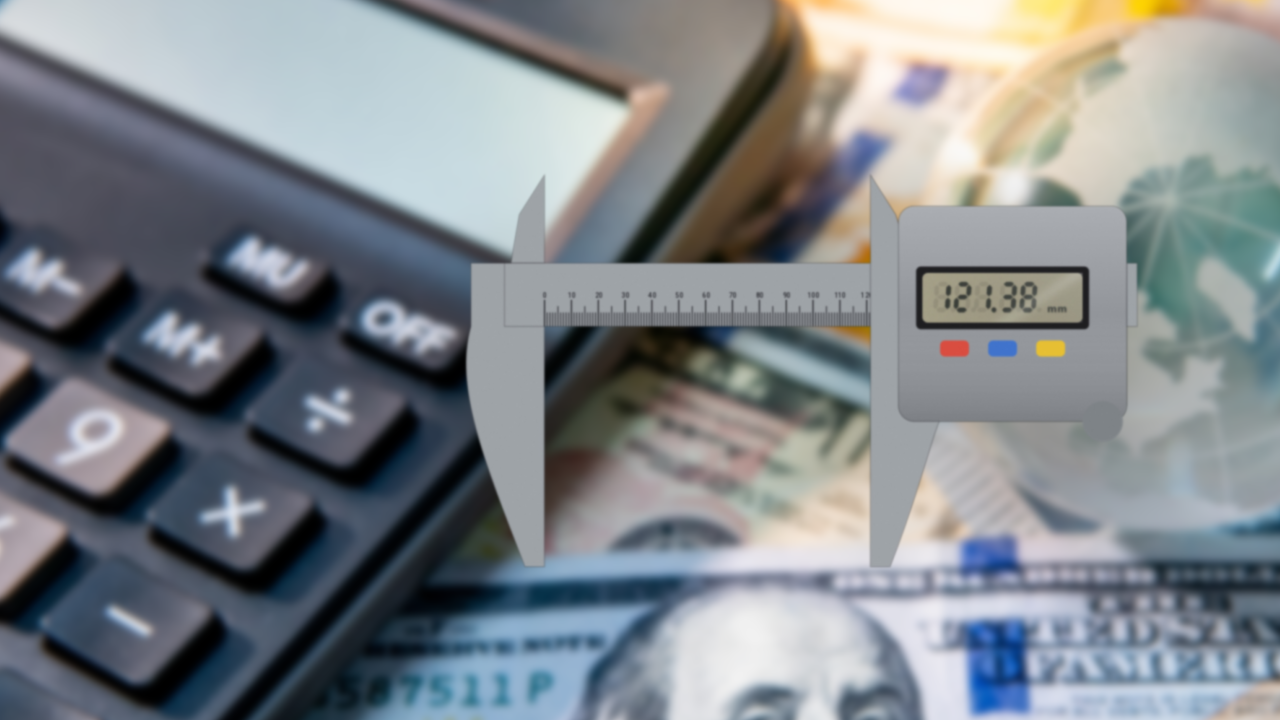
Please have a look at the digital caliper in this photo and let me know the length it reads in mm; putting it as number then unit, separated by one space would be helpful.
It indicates 121.38 mm
